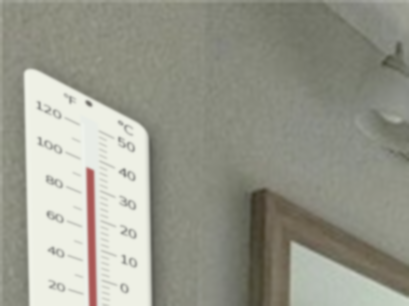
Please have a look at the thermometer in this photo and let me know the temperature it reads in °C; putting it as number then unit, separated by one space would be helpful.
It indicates 36 °C
